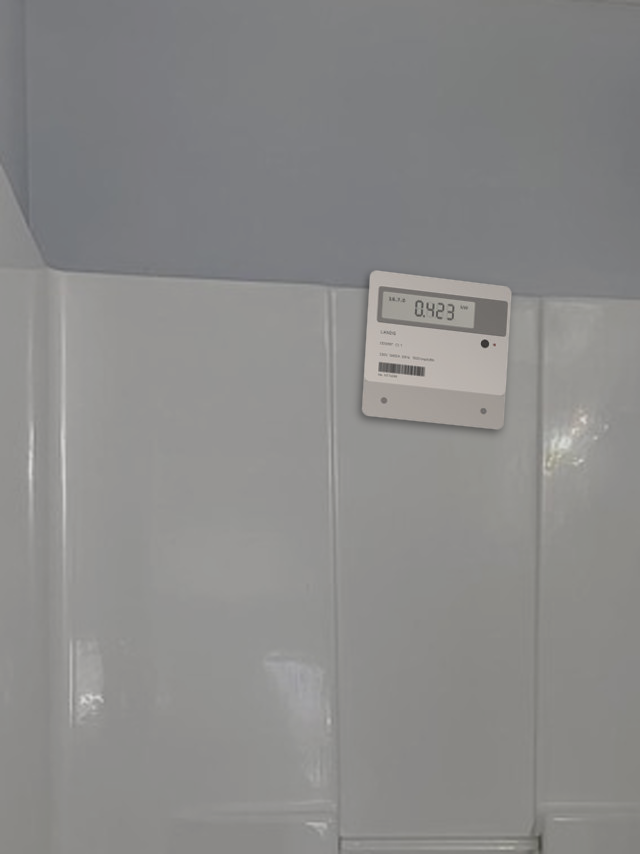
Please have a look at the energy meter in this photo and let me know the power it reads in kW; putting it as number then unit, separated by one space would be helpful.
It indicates 0.423 kW
